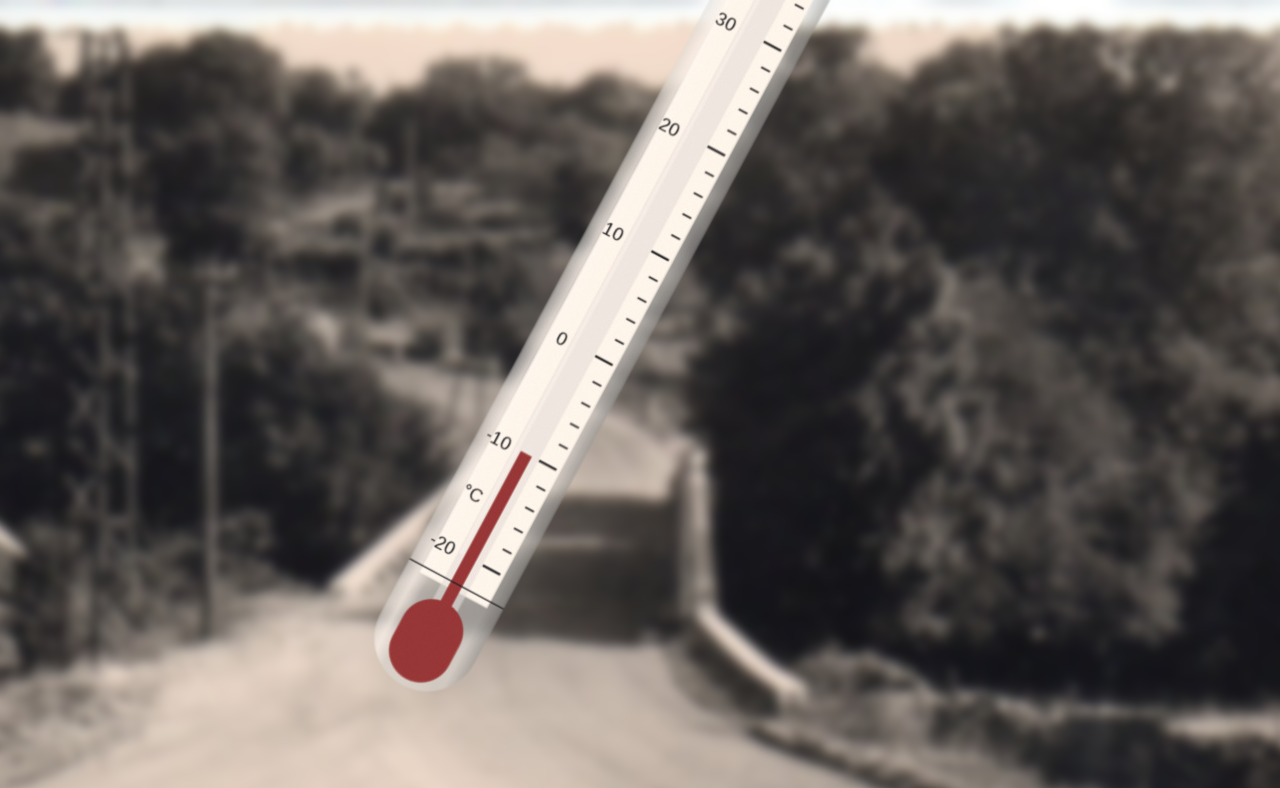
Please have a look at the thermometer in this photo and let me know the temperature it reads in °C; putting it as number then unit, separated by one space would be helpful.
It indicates -10 °C
